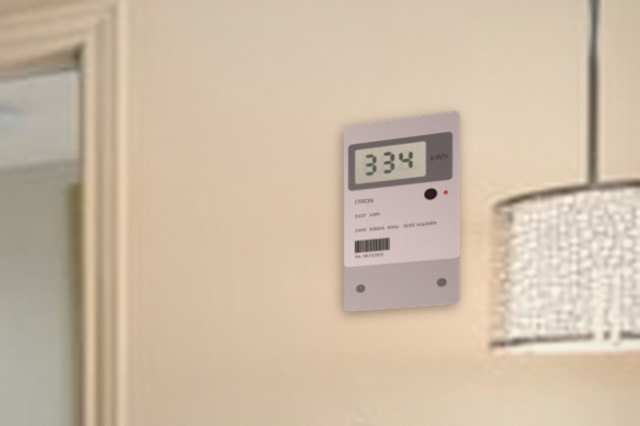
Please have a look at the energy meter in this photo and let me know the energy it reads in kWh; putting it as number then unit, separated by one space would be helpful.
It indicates 334 kWh
